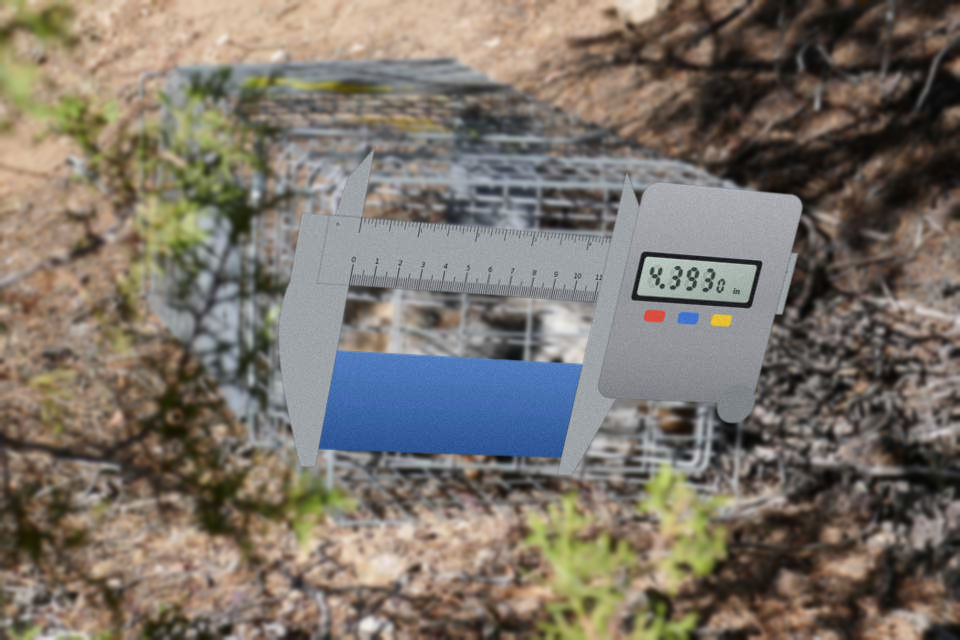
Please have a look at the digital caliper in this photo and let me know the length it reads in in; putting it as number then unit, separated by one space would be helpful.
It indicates 4.3930 in
